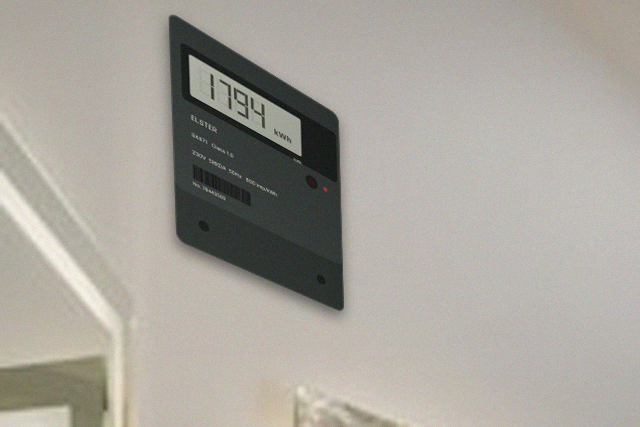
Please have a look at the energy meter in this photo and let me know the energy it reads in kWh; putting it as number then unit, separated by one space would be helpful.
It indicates 1794 kWh
